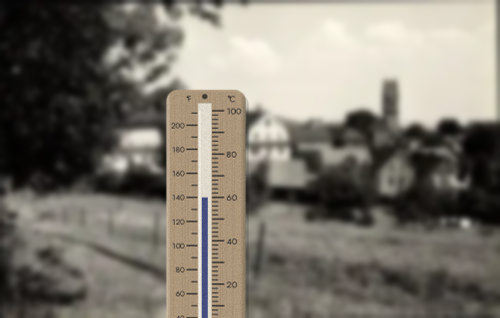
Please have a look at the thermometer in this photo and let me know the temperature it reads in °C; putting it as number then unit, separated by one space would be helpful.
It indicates 60 °C
